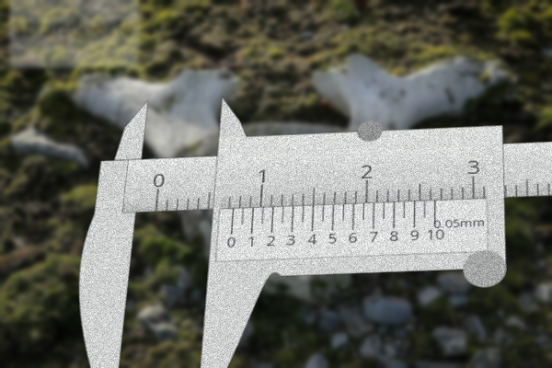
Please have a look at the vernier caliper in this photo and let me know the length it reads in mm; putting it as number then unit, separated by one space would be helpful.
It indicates 7.4 mm
